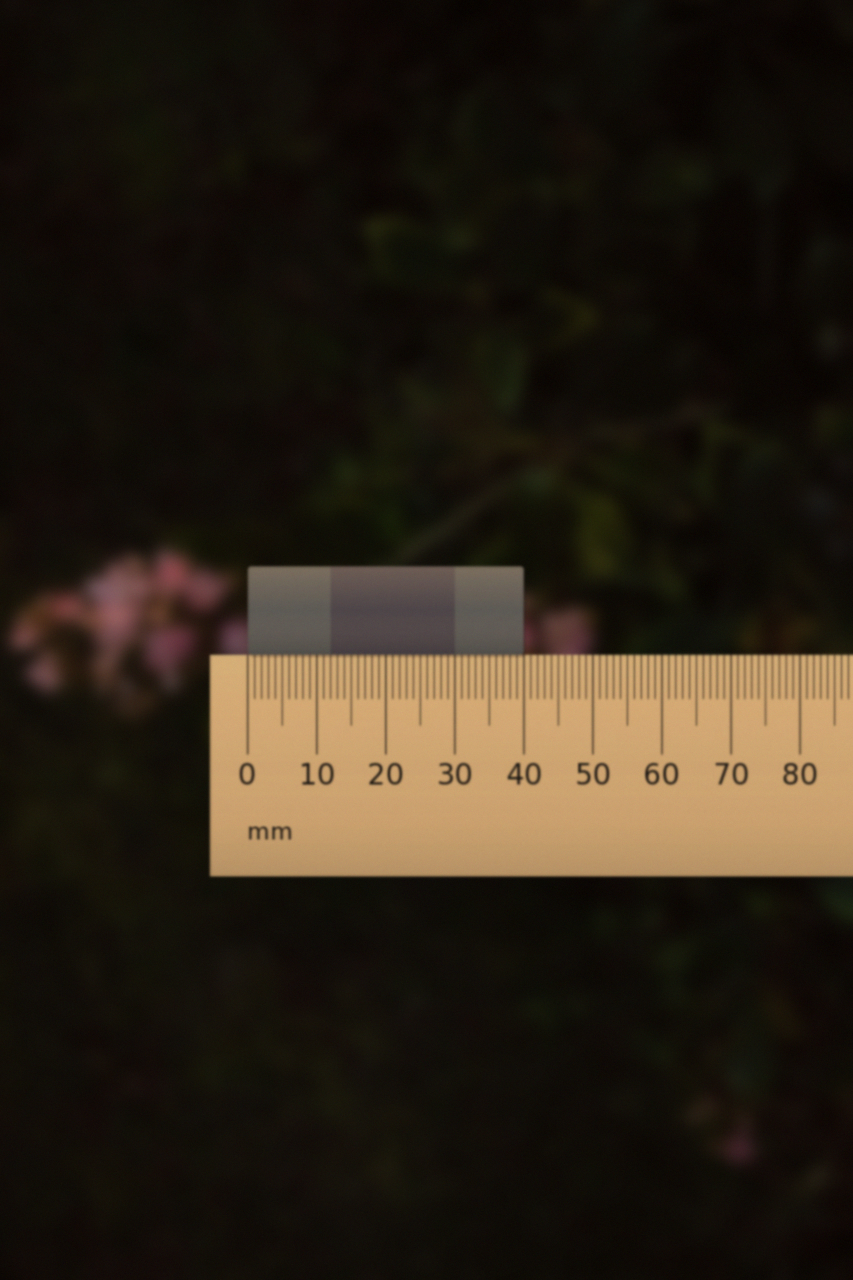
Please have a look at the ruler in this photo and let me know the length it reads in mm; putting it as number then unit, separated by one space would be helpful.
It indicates 40 mm
